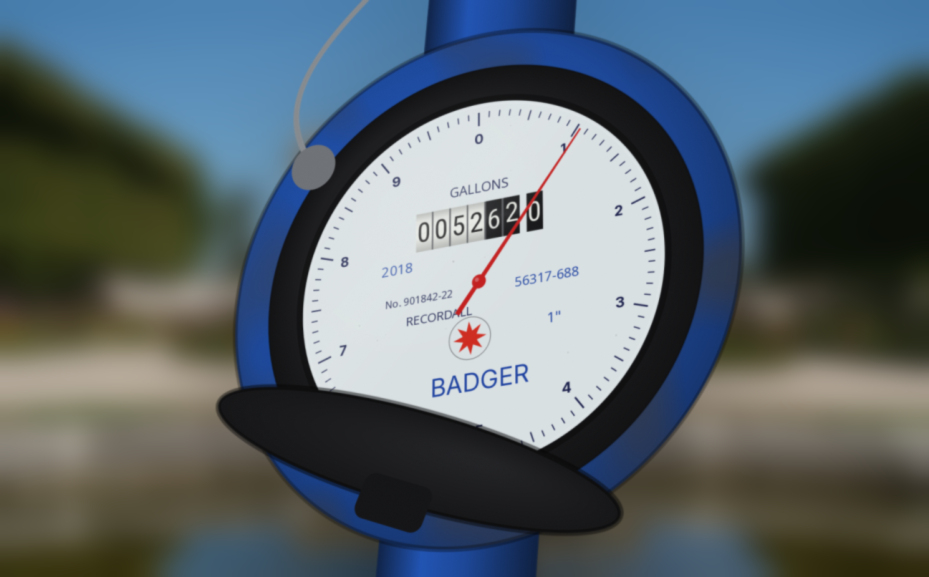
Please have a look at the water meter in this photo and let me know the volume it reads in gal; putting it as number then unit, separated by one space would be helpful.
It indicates 52621.0 gal
